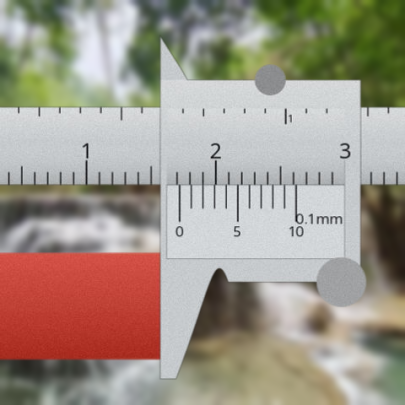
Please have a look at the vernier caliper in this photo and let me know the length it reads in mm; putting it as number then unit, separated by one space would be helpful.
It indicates 17.2 mm
